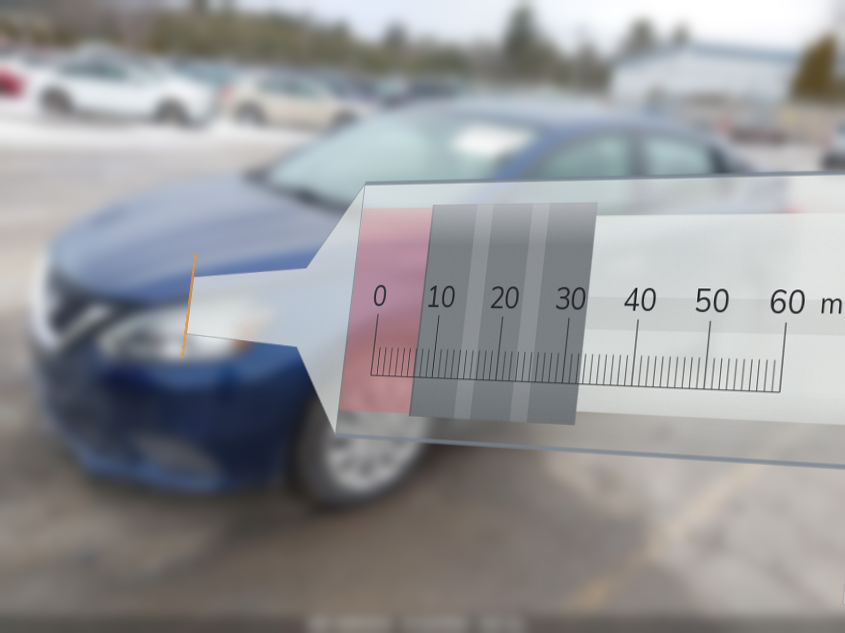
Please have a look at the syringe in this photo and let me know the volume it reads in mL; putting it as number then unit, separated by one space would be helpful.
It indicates 7 mL
